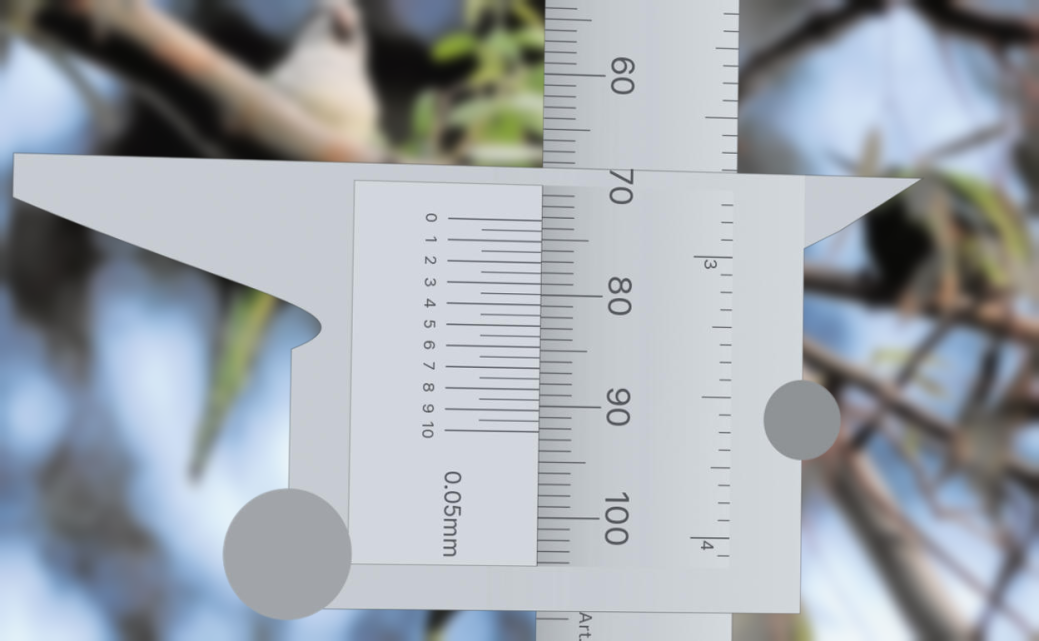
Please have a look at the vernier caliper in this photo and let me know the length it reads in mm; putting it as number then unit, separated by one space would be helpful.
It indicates 73.3 mm
